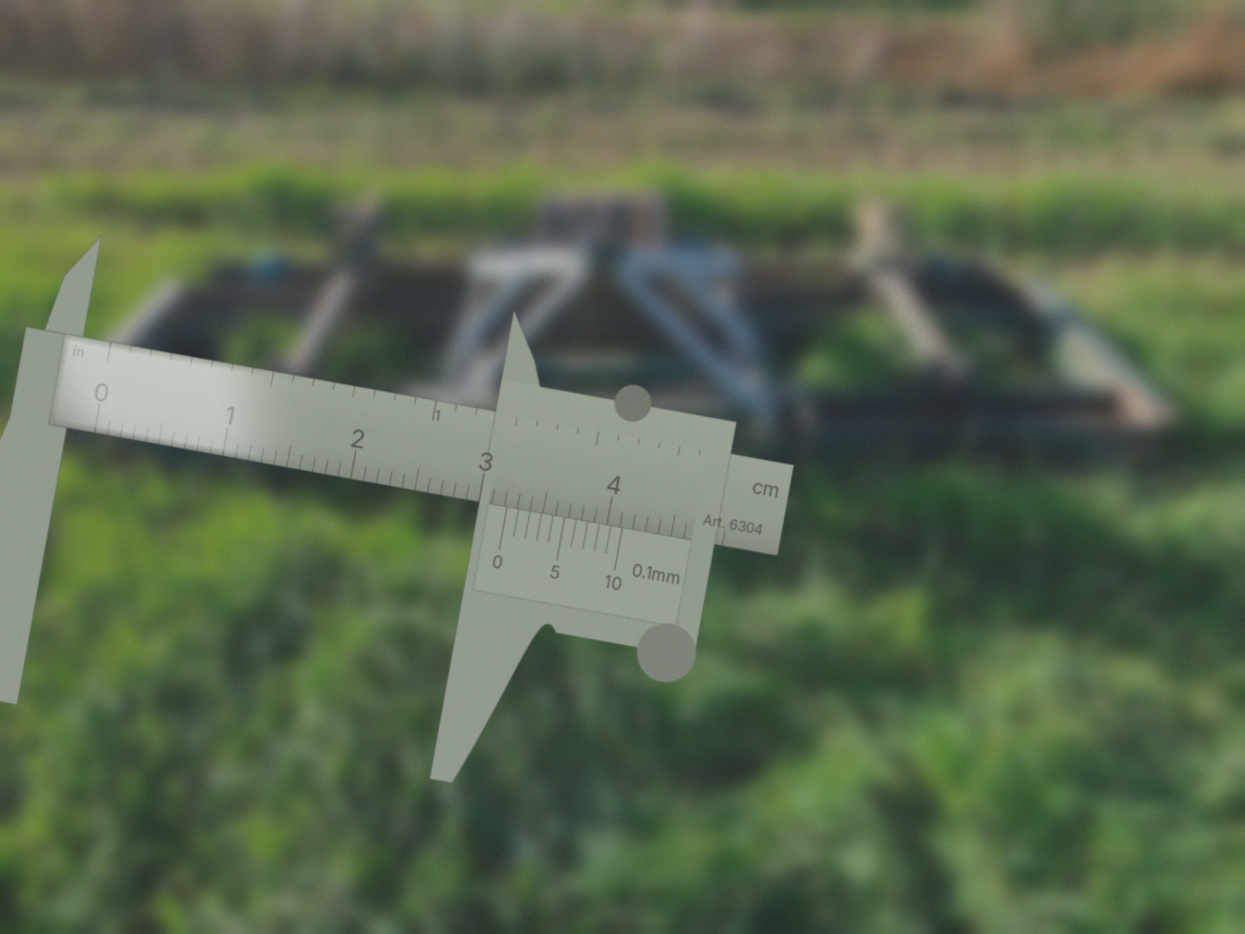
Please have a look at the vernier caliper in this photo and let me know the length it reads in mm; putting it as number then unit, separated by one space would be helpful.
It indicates 32.2 mm
